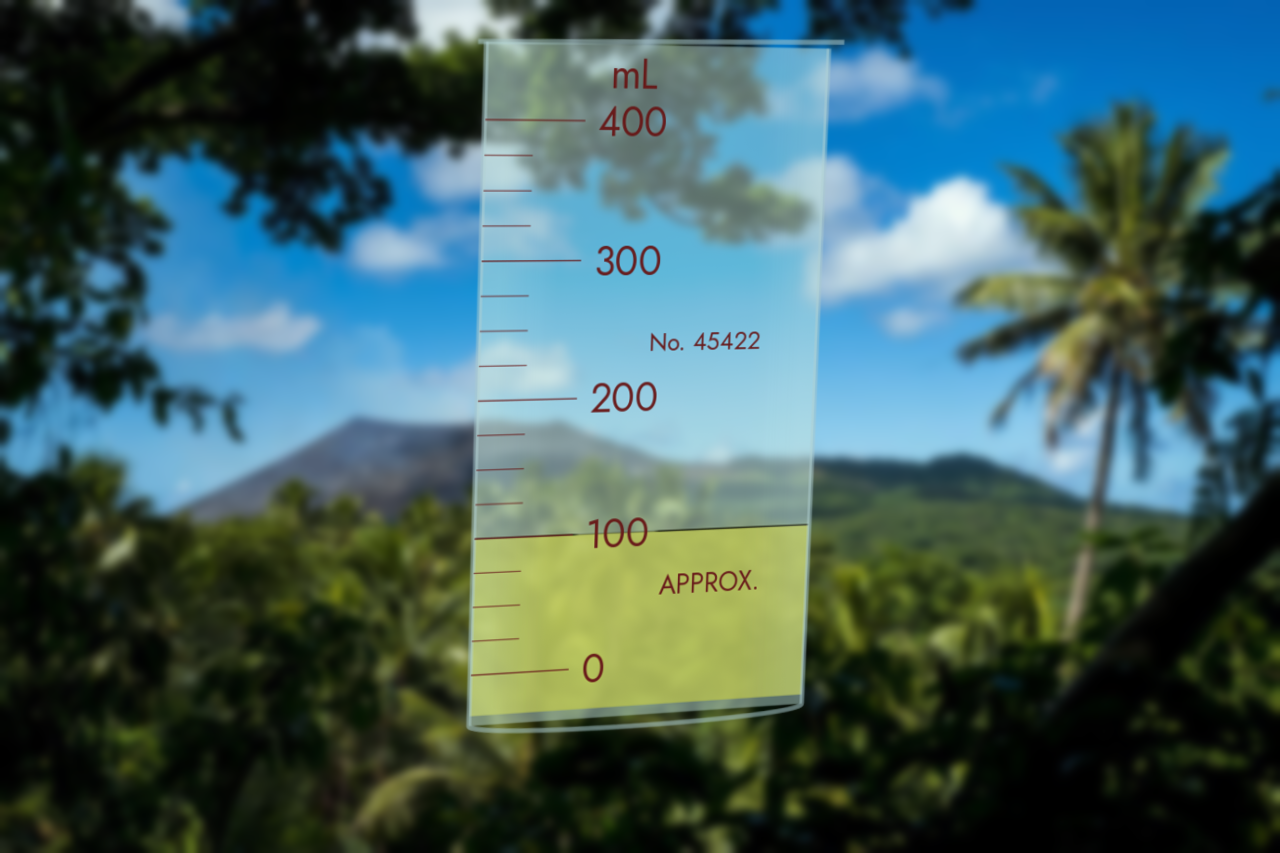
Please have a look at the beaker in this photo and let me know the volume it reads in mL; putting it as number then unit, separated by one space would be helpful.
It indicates 100 mL
